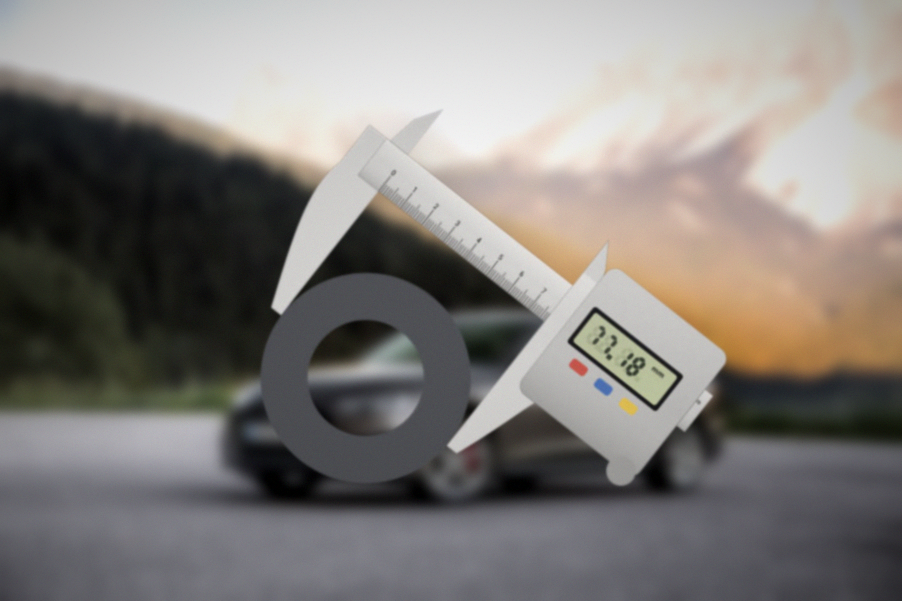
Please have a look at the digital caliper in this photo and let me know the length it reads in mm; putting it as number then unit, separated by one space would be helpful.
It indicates 77.18 mm
